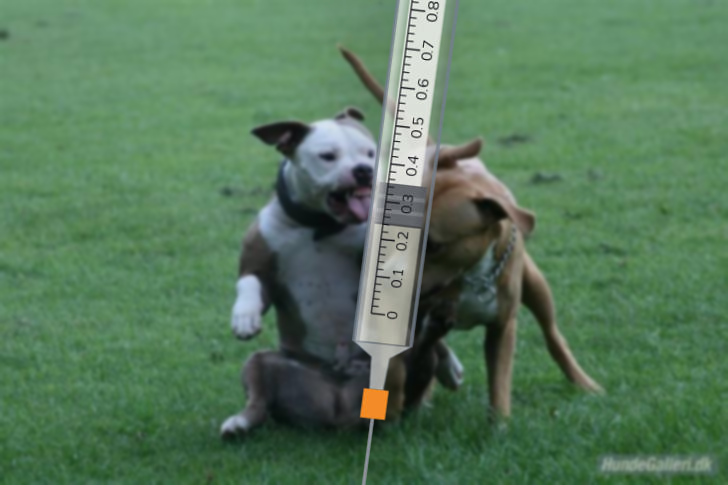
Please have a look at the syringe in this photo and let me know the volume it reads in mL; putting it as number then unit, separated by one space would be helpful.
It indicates 0.24 mL
